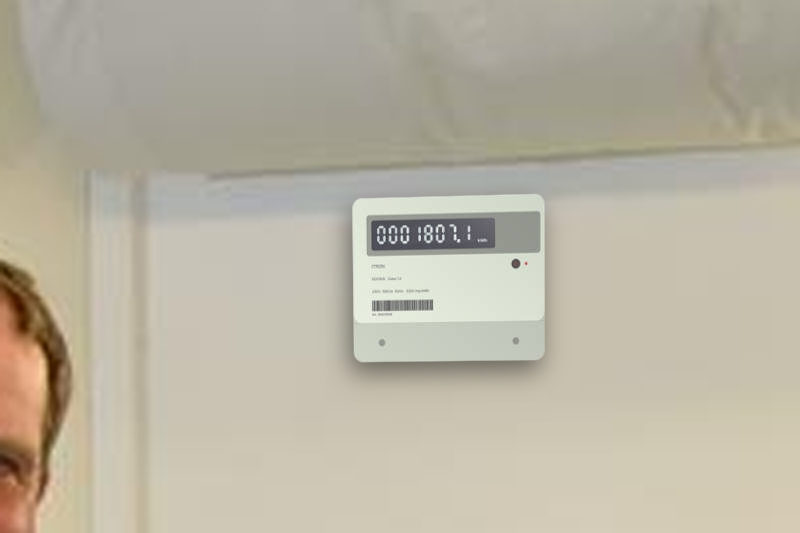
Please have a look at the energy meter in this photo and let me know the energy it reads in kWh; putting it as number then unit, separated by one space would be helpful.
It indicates 1807.1 kWh
